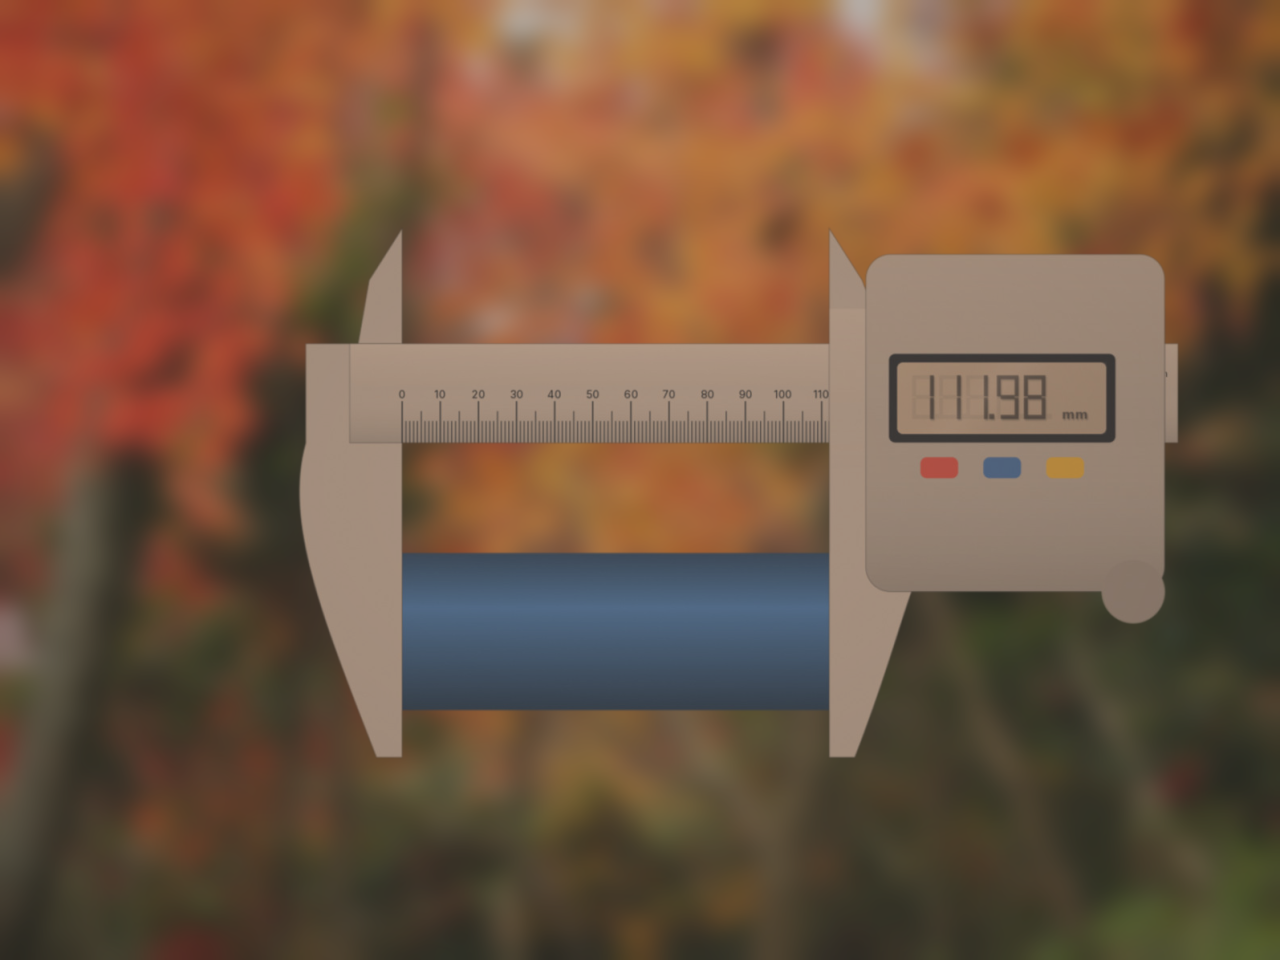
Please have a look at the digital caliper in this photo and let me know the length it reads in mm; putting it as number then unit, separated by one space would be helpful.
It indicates 111.98 mm
